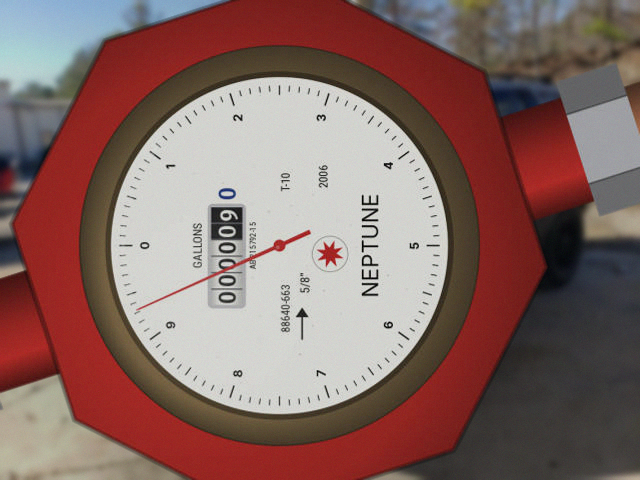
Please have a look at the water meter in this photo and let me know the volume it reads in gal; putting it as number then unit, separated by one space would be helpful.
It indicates 89.3 gal
